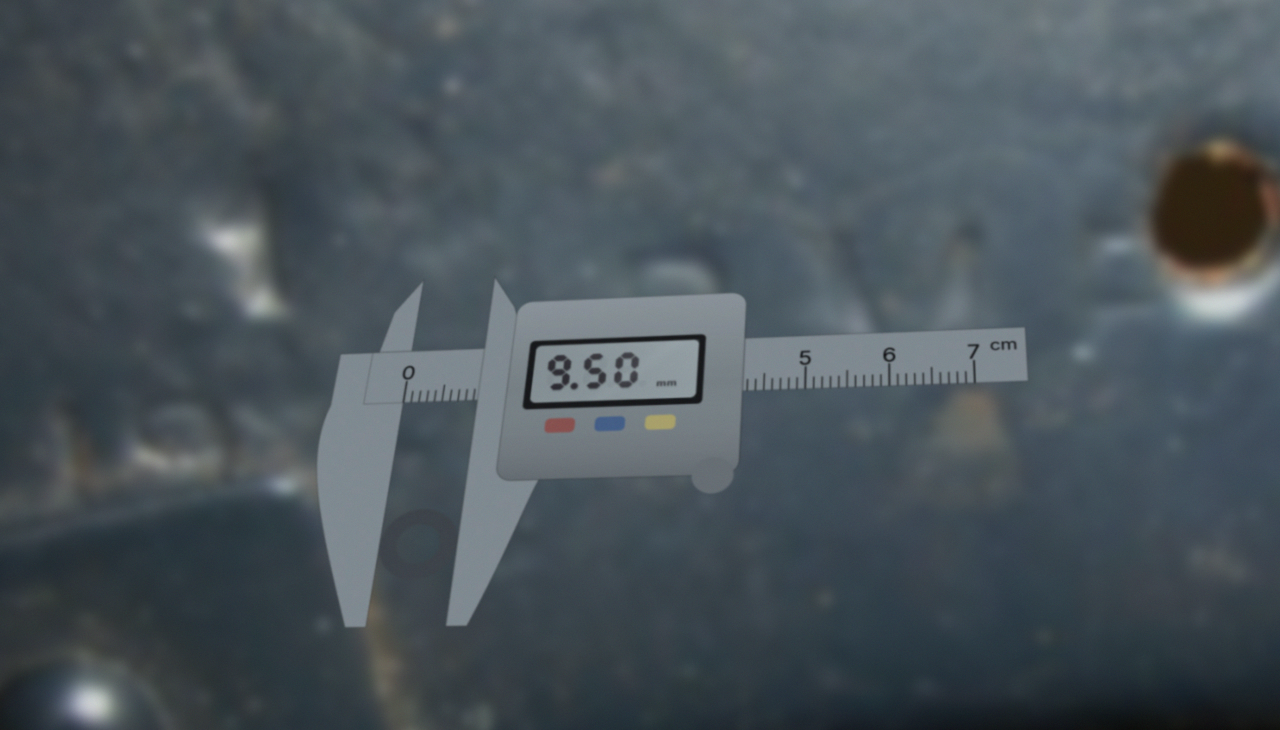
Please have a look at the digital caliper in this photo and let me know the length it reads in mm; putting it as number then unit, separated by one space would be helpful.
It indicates 9.50 mm
